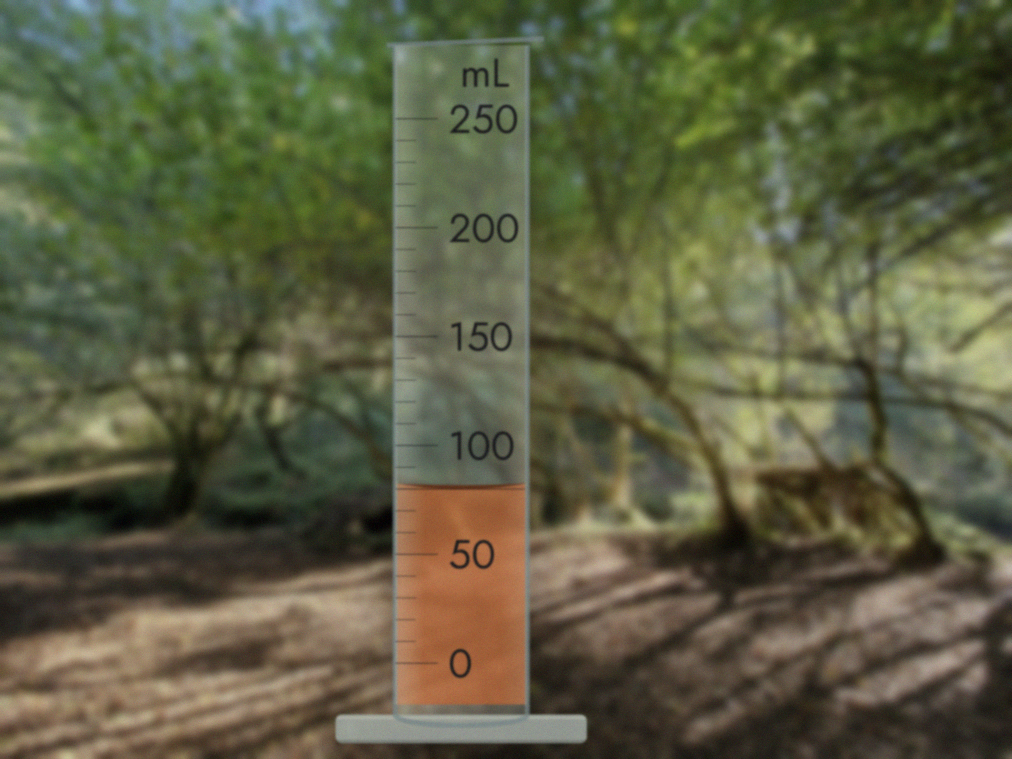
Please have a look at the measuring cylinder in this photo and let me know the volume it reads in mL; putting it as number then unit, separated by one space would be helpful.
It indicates 80 mL
